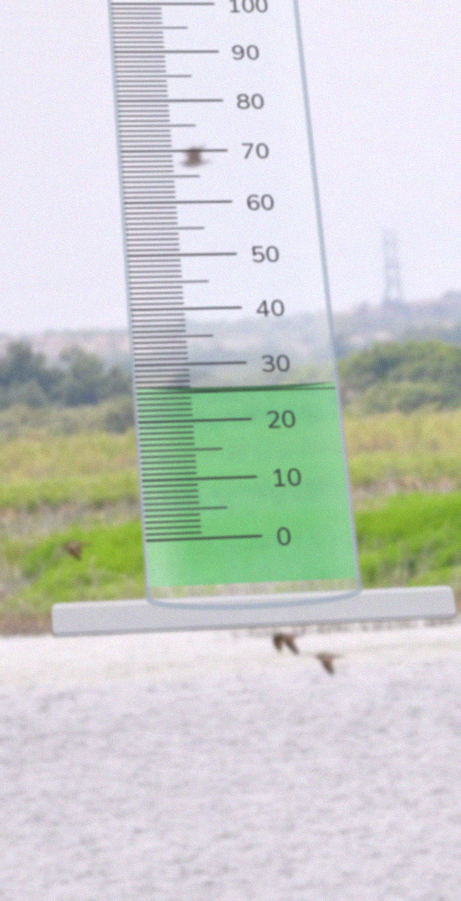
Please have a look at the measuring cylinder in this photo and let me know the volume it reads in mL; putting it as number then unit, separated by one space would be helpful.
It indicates 25 mL
